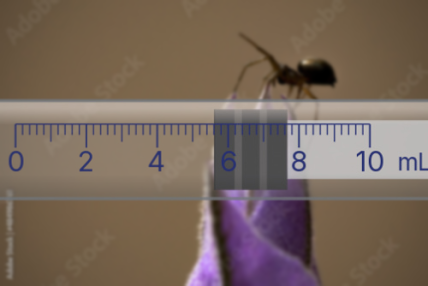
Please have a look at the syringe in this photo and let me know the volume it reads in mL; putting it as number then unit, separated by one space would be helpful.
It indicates 5.6 mL
